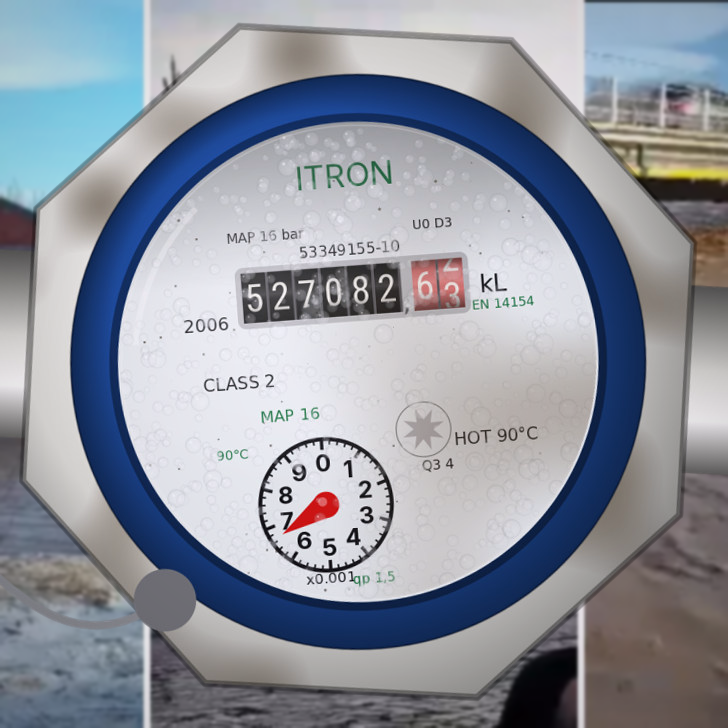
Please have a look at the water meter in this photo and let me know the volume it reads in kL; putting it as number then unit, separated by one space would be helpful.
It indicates 527082.626 kL
